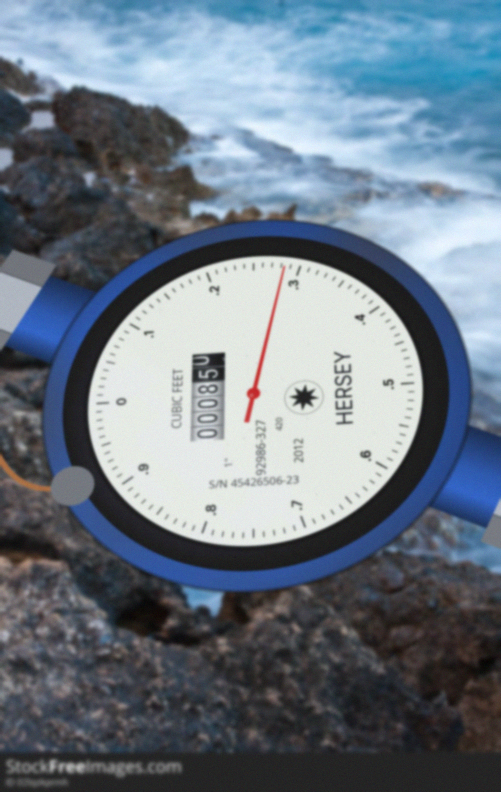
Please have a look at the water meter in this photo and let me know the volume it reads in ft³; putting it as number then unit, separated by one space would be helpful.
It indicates 850.28 ft³
